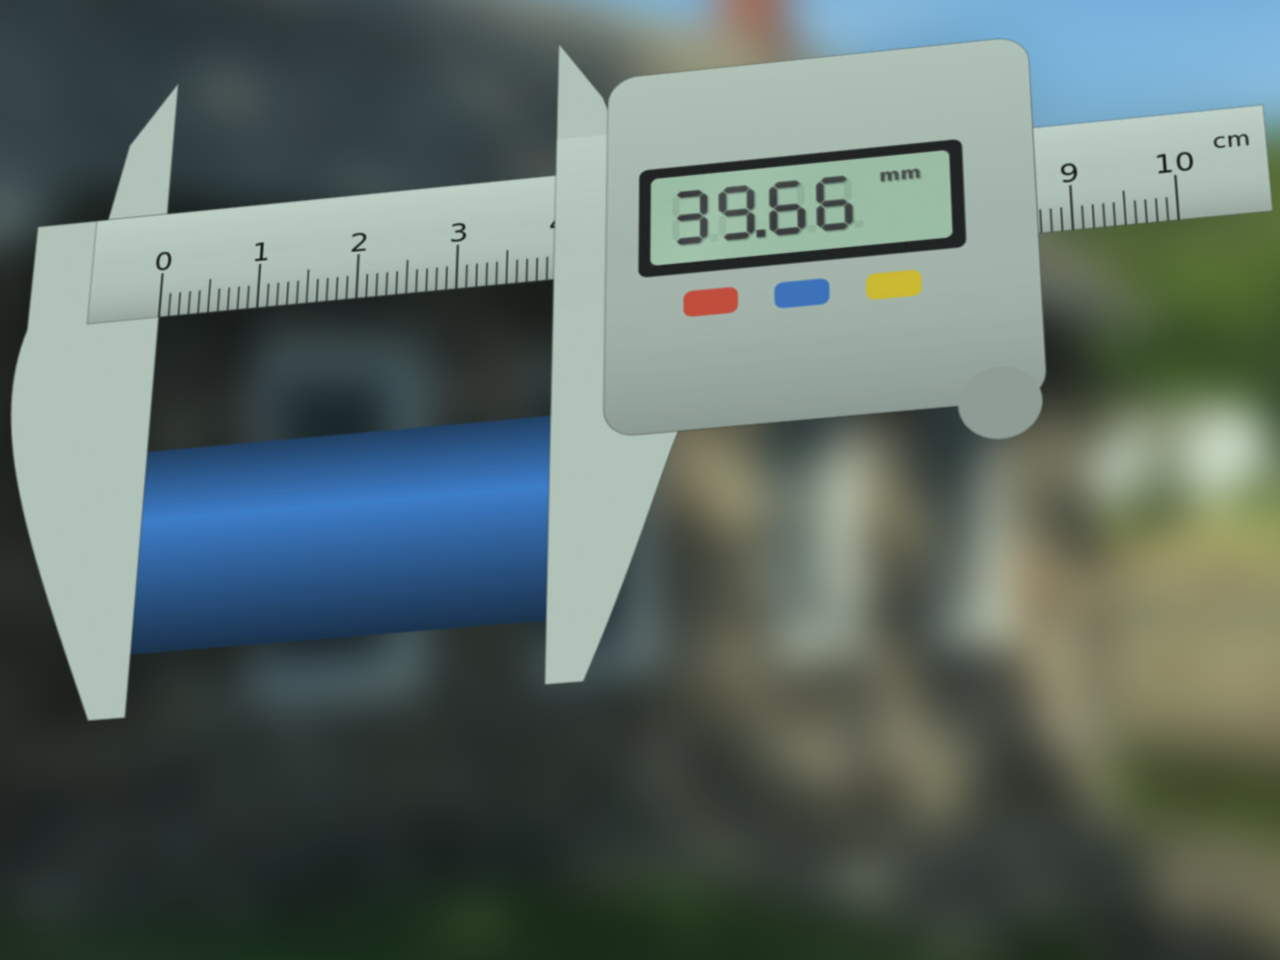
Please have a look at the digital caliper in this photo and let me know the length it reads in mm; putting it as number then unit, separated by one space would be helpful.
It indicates 39.66 mm
